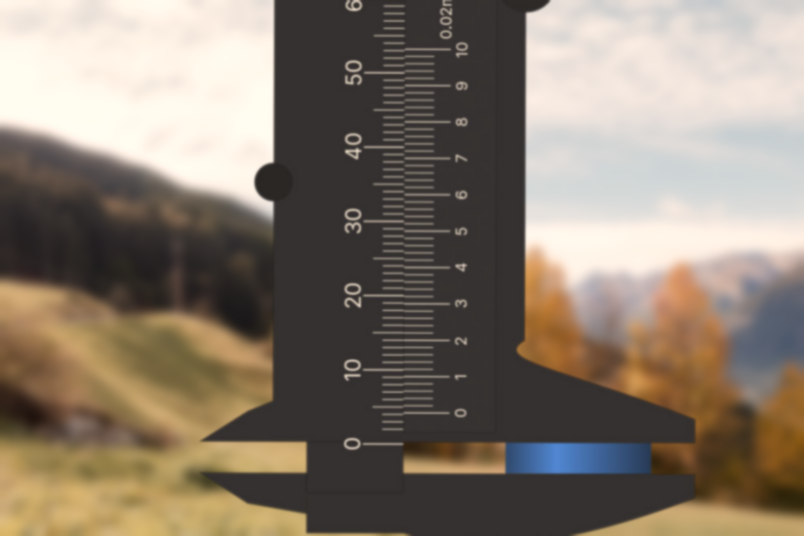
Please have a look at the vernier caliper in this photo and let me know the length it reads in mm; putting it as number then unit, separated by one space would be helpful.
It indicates 4.2 mm
